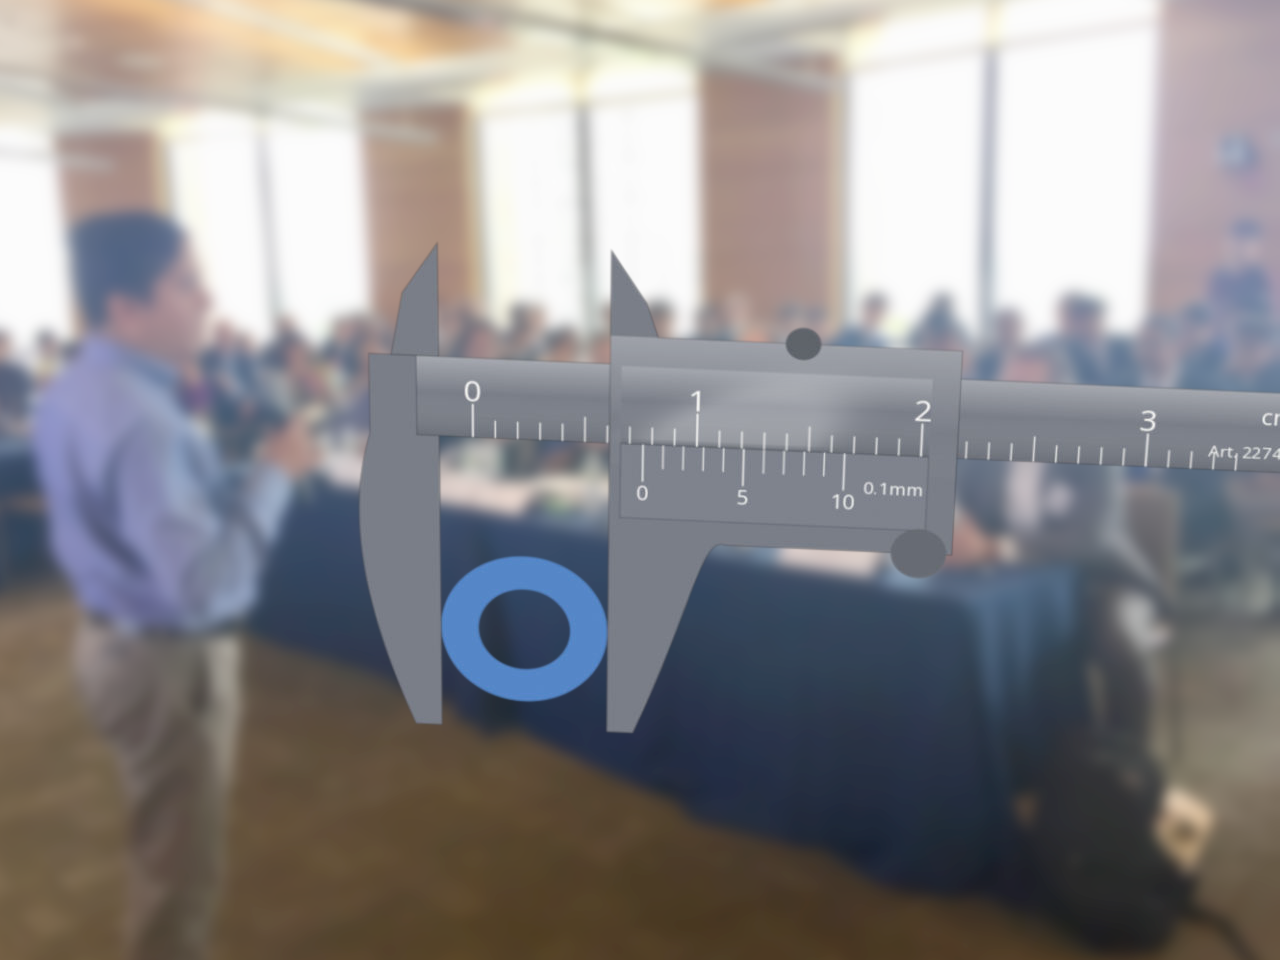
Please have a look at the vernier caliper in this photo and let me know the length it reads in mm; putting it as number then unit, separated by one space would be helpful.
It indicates 7.6 mm
